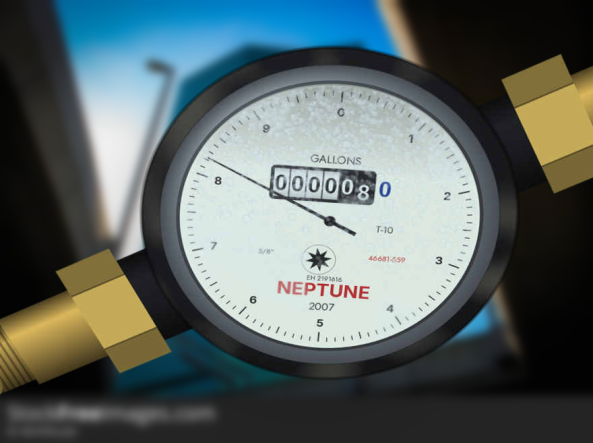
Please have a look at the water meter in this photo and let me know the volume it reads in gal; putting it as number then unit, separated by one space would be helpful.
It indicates 78.2 gal
